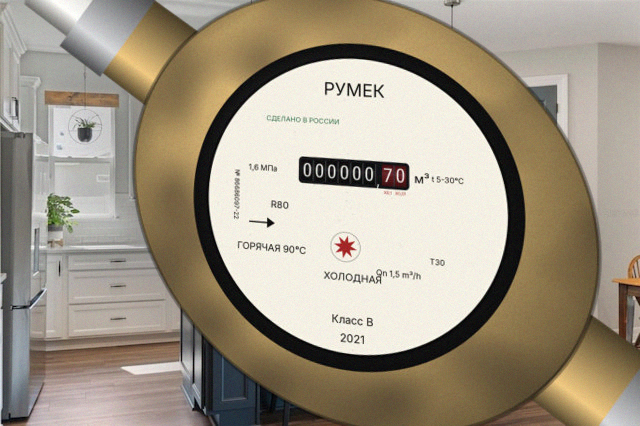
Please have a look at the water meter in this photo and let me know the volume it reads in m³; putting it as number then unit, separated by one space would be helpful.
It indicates 0.70 m³
